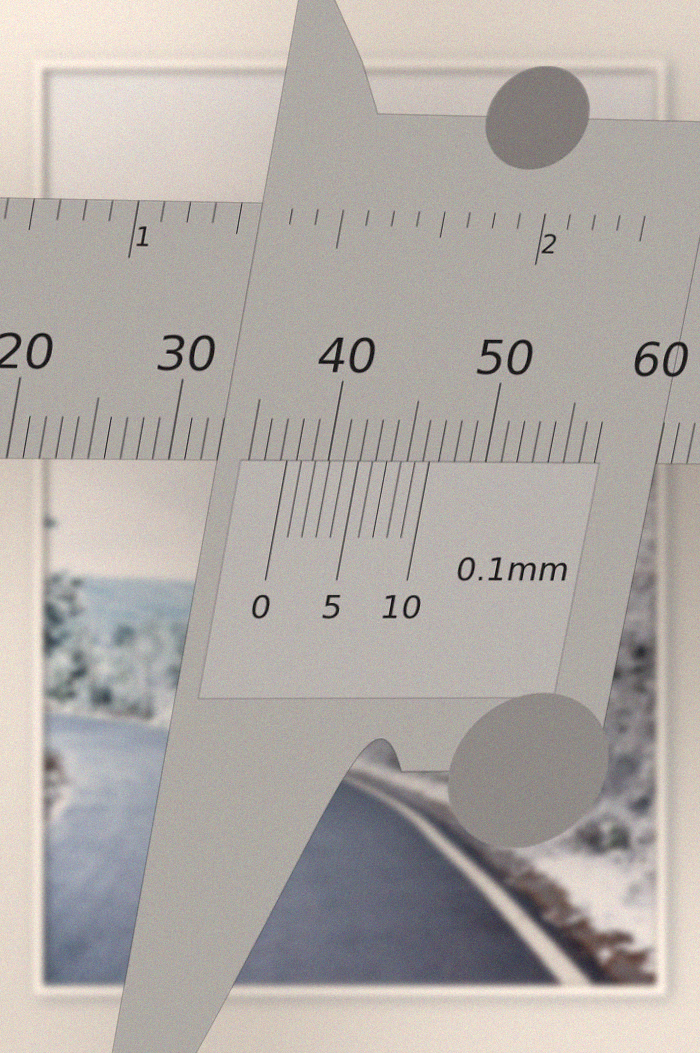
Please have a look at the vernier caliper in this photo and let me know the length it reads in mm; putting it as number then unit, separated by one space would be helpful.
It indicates 37.4 mm
